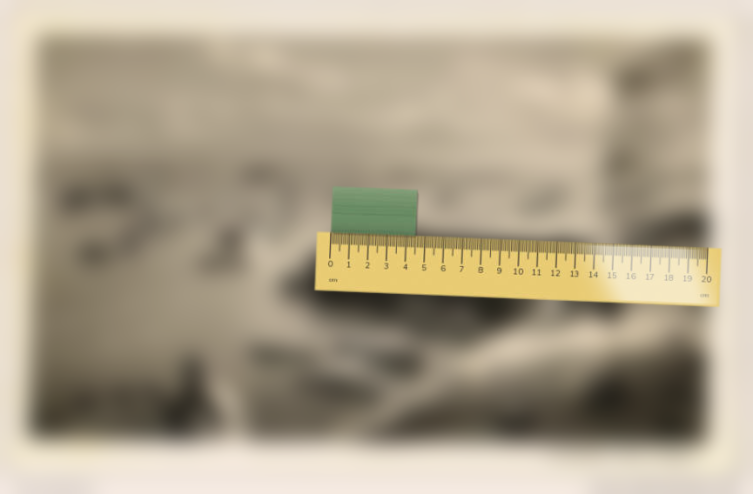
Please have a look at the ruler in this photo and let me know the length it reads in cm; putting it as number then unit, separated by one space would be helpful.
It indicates 4.5 cm
